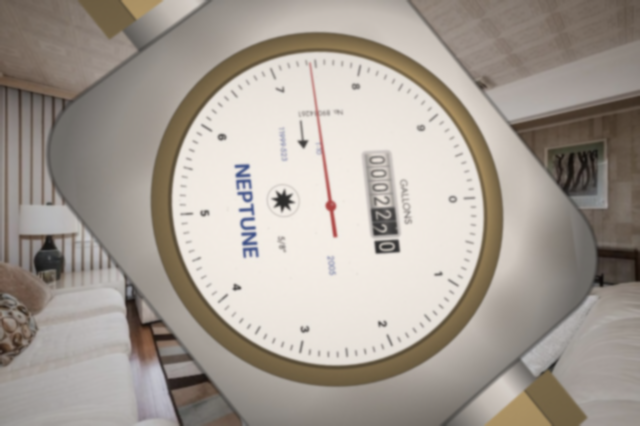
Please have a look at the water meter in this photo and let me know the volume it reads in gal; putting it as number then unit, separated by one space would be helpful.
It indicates 2217.4 gal
